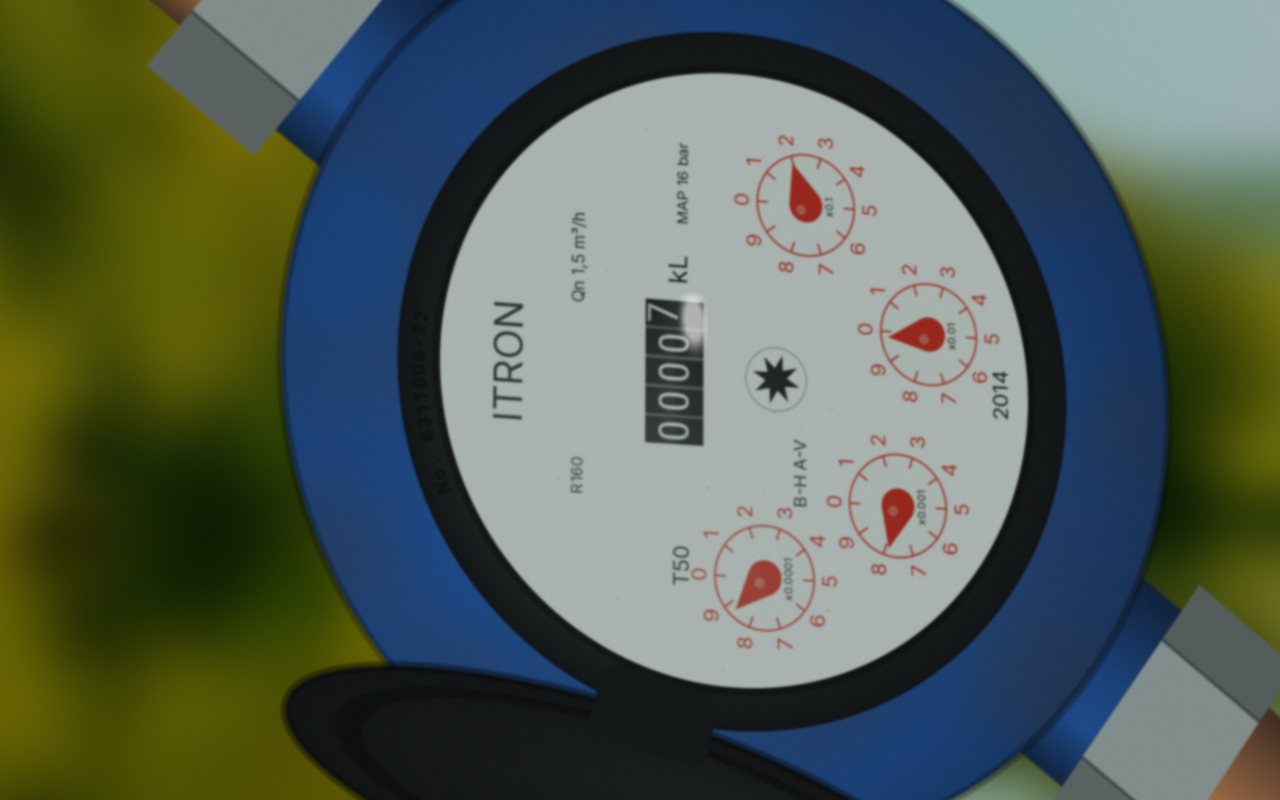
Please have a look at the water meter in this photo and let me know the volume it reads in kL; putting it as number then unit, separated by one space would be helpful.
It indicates 7.1978 kL
